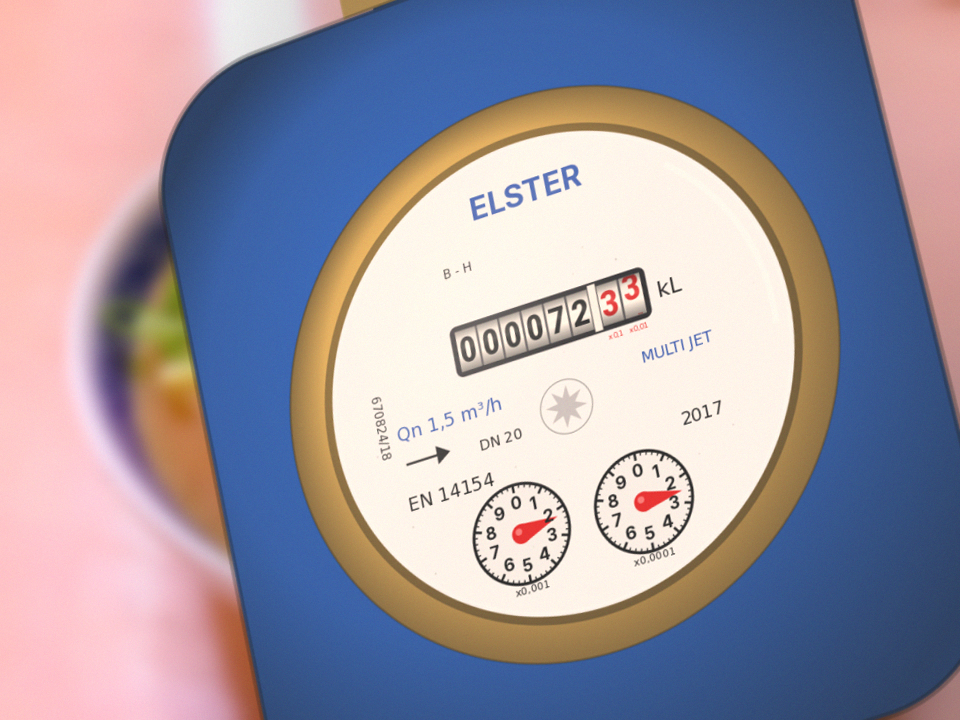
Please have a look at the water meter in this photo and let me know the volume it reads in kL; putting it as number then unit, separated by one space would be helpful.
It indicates 72.3322 kL
